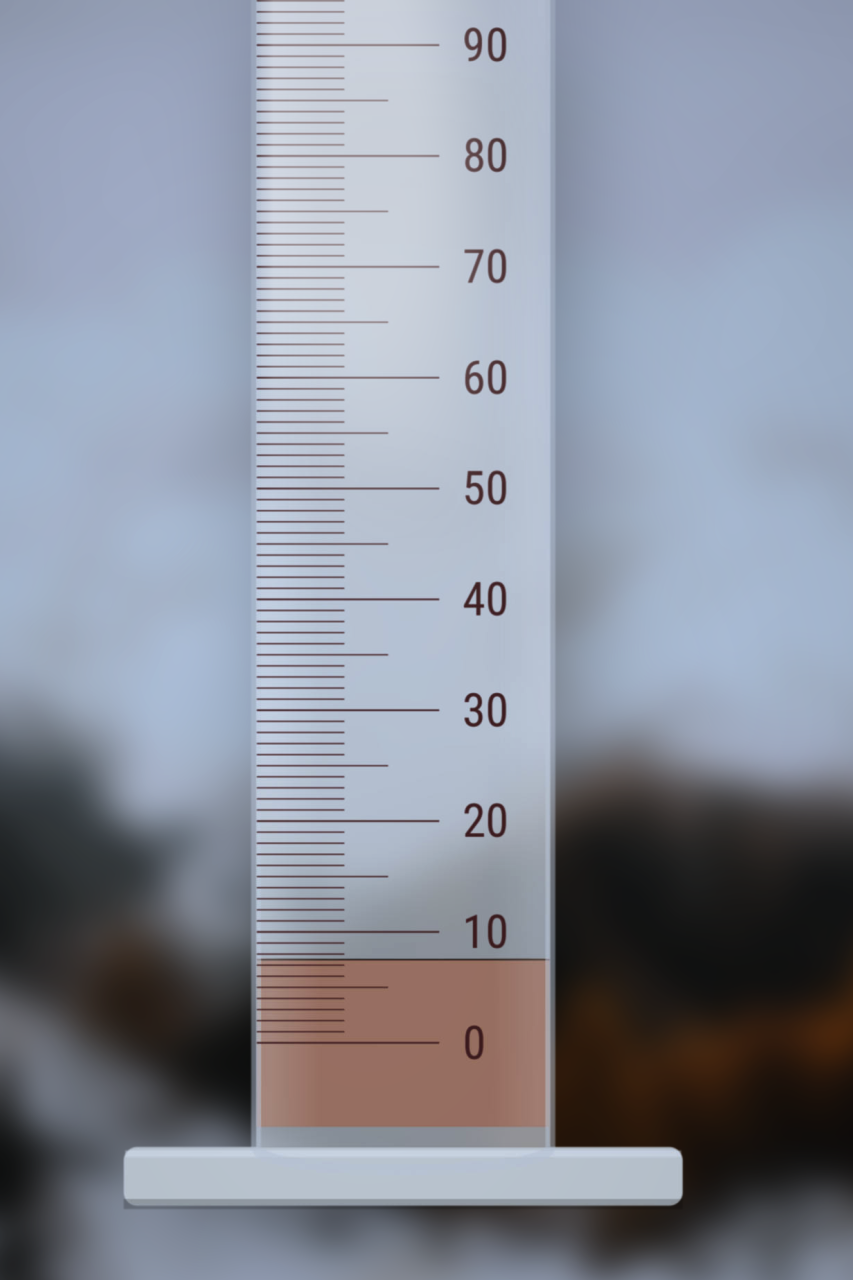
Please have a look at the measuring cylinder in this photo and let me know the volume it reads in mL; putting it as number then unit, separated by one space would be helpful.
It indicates 7.5 mL
